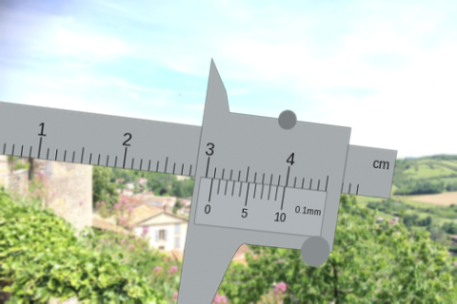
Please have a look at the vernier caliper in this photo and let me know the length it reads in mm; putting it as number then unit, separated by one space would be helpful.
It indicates 30.8 mm
